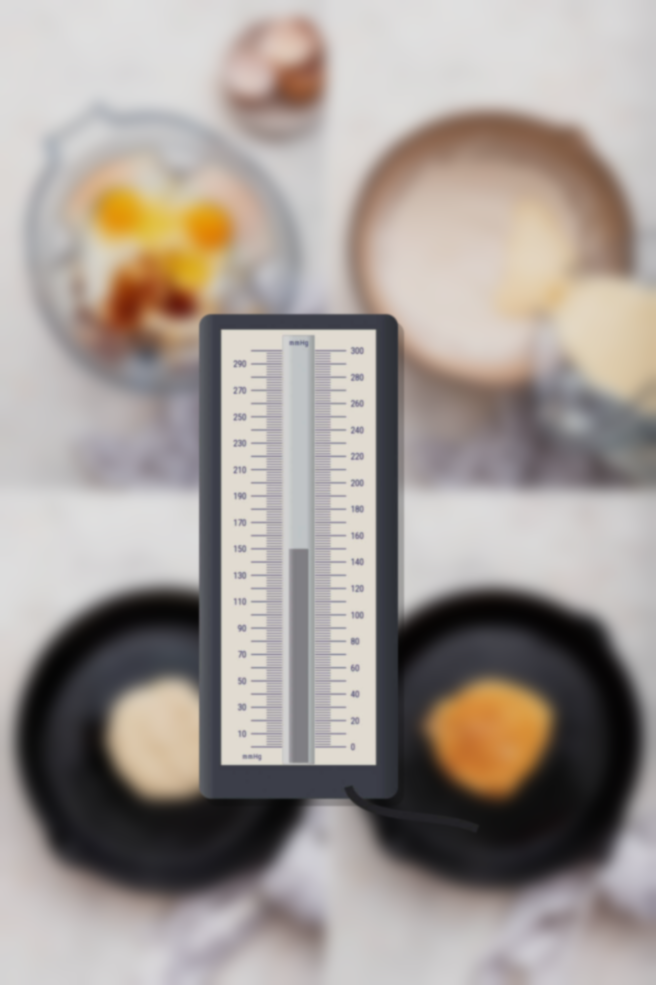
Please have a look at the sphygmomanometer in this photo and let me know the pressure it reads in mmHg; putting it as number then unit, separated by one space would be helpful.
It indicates 150 mmHg
